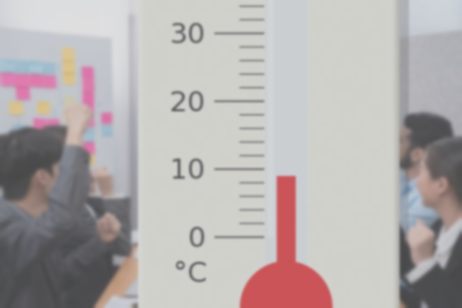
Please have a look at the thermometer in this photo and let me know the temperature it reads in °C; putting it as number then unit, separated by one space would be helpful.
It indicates 9 °C
